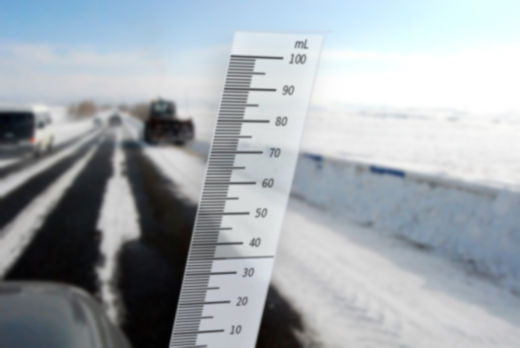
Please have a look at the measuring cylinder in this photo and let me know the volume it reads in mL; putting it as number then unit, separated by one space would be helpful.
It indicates 35 mL
